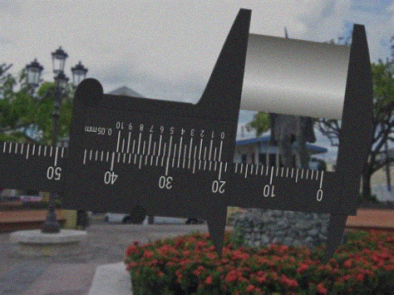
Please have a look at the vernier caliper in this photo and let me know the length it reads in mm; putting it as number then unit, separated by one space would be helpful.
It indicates 20.4 mm
